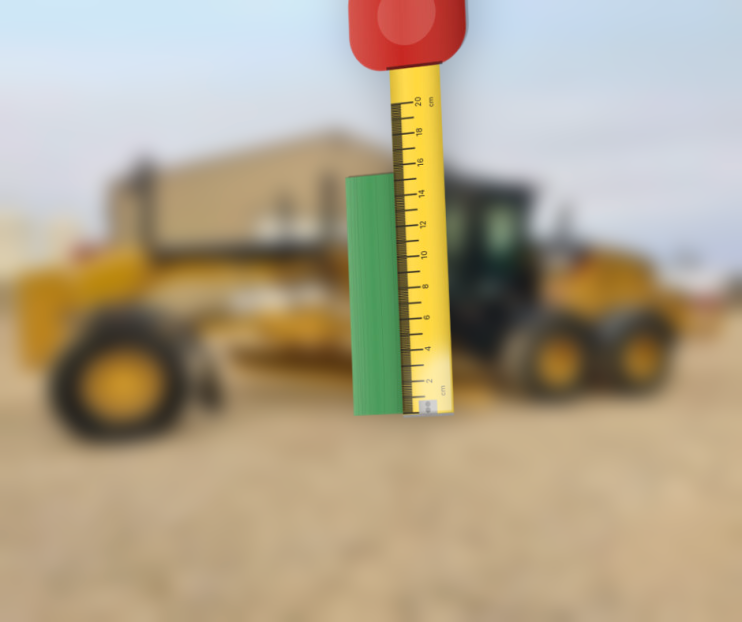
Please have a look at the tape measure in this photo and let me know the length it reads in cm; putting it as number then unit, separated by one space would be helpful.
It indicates 15.5 cm
